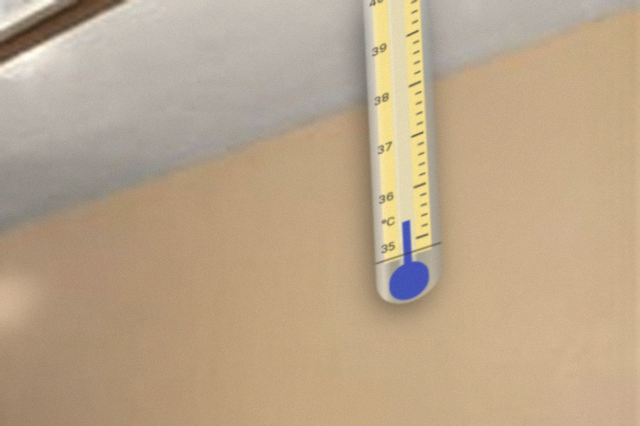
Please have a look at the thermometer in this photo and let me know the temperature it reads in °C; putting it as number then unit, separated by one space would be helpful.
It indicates 35.4 °C
